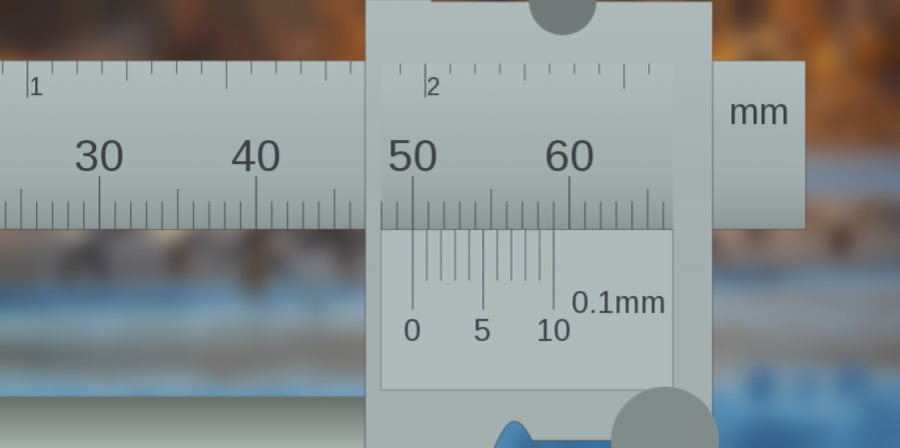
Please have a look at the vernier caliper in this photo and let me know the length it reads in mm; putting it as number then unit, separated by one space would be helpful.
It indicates 50.0 mm
